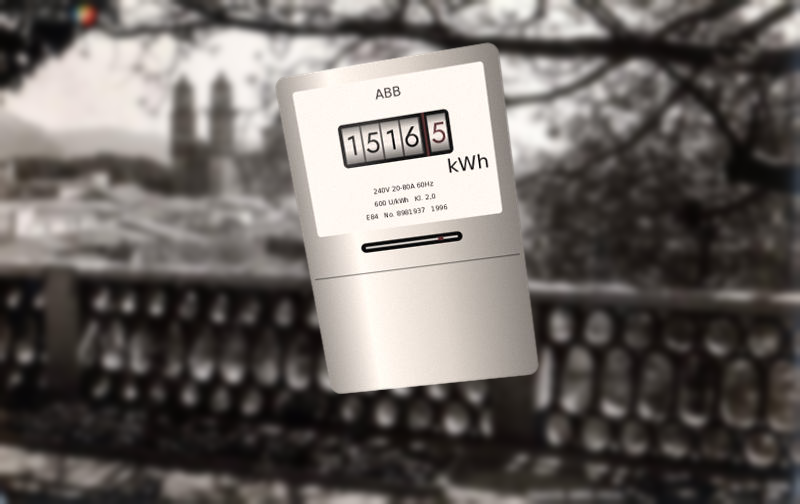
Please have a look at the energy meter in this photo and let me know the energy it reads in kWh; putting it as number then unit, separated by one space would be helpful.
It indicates 1516.5 kWh
